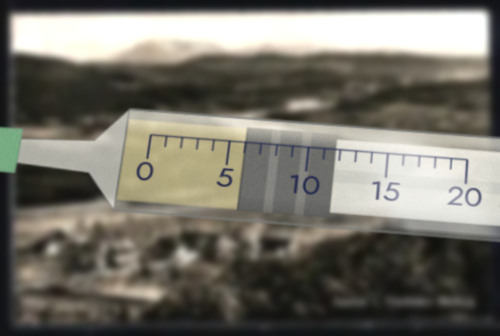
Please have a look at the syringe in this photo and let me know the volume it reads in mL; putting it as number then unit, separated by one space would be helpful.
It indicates 6 mL
